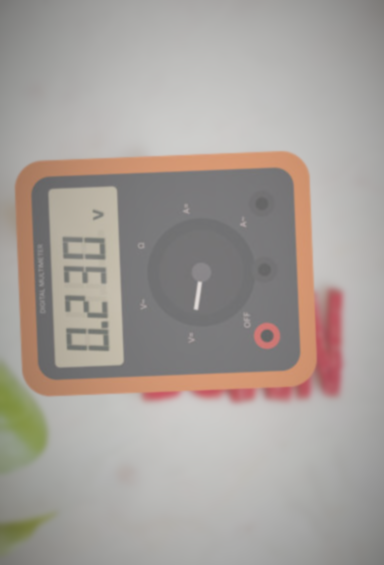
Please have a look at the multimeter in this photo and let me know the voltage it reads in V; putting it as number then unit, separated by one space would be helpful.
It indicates 0.230 V
